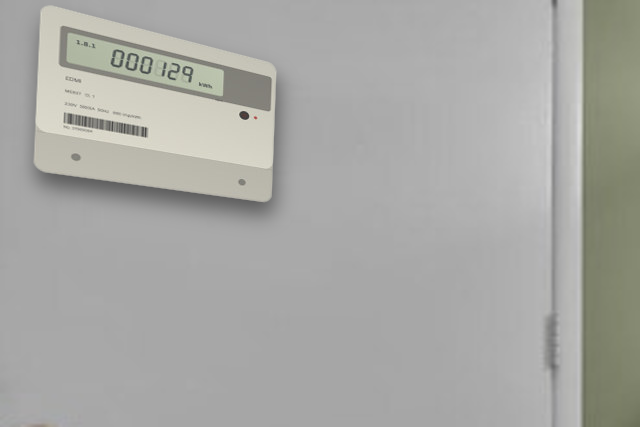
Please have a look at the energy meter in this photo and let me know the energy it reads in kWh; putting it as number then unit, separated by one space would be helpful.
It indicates 129 kWh
